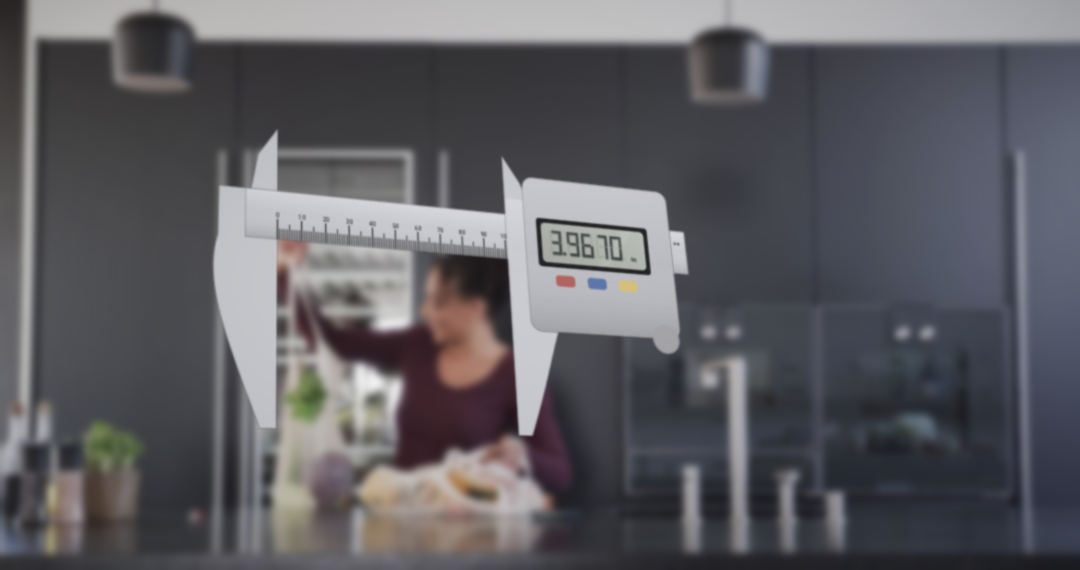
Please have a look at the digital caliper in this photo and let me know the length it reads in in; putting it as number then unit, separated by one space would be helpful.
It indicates 3.9670 in
